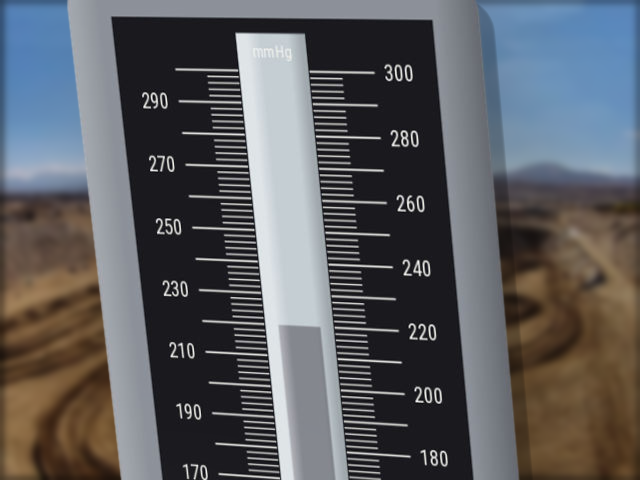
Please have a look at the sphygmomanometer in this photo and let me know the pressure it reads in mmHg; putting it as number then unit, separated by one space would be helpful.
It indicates 220 mmHg
